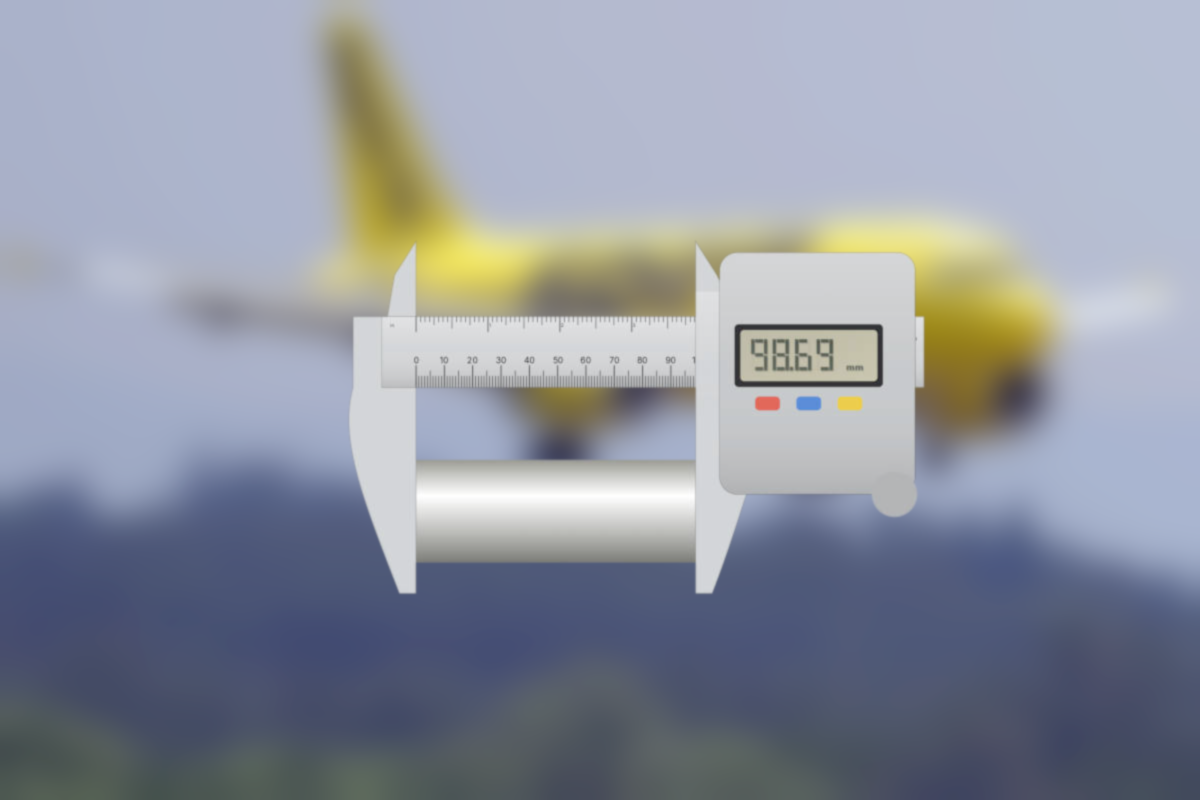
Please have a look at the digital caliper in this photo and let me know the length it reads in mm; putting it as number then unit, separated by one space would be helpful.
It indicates 98.69 mm
